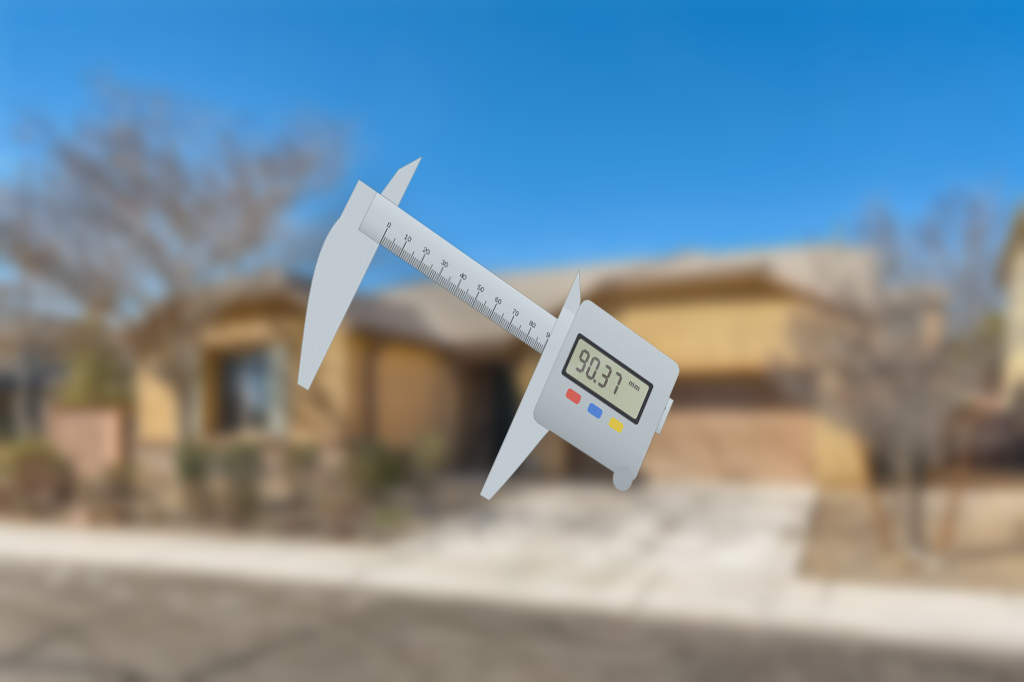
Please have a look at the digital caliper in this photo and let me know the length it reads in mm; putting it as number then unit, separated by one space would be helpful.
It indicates 90.37 mm
